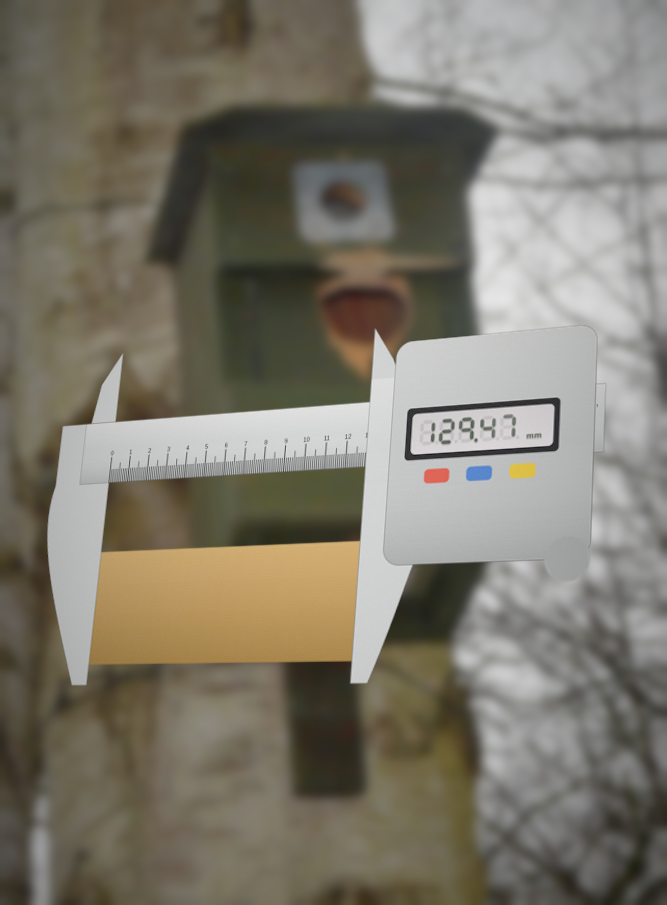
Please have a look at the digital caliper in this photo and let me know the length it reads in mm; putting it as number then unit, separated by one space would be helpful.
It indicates 129.47 mm
